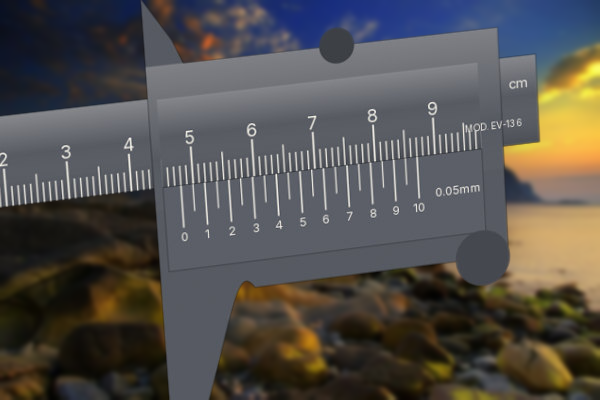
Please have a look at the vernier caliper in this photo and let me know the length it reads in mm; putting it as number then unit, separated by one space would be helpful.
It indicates 48.0 mm
